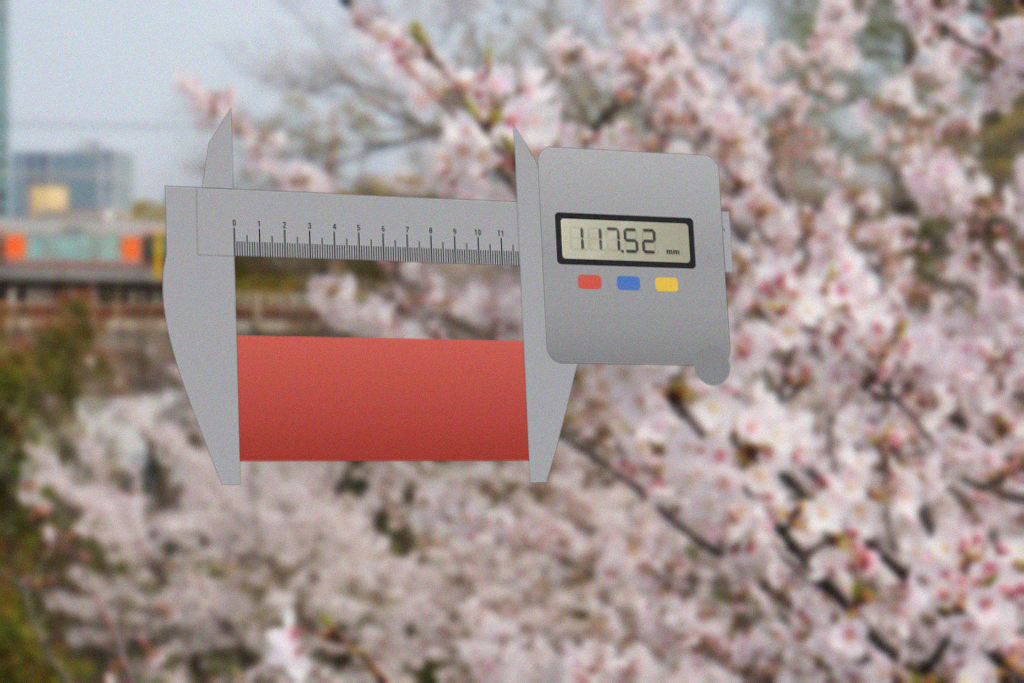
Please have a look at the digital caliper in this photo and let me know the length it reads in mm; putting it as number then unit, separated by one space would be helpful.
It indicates 117.52 mm
